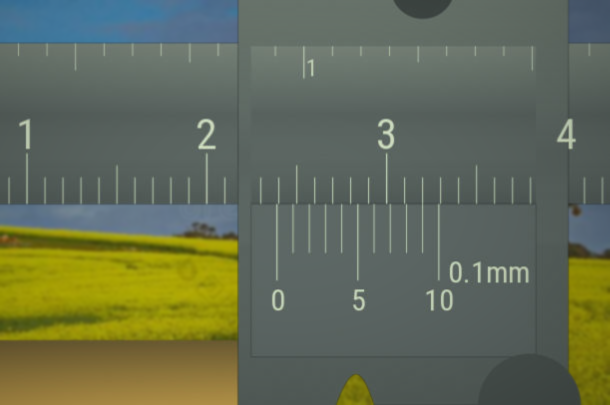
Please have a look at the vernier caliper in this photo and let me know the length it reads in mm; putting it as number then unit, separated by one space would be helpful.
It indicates 23.9 mm
